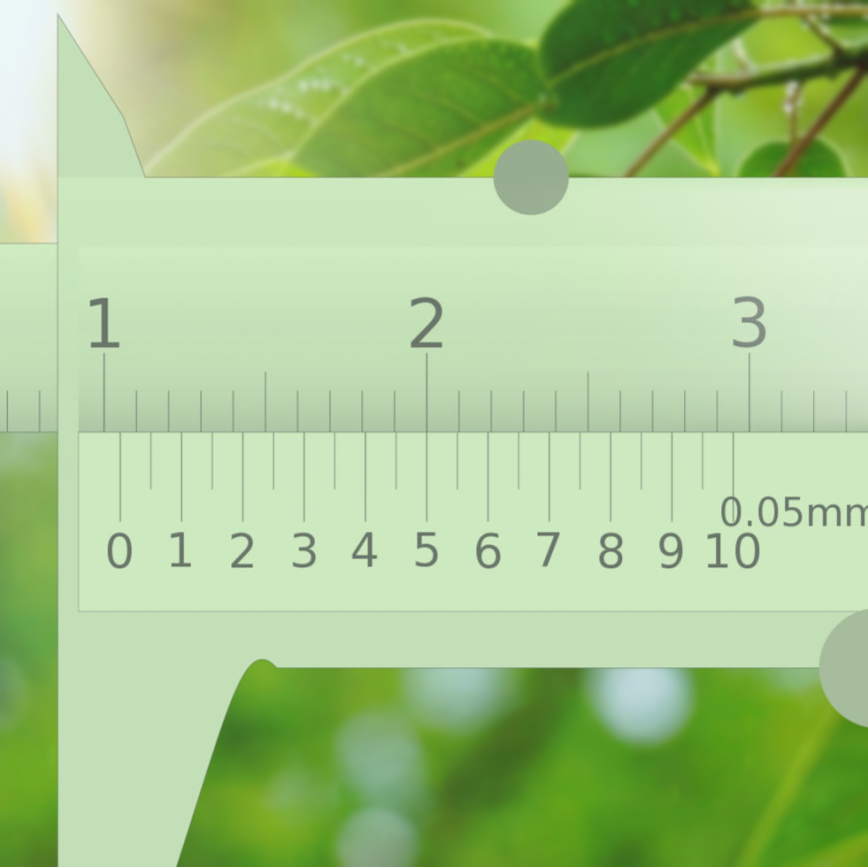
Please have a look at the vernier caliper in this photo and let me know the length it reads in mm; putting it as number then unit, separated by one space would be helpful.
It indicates 10.50 mm
